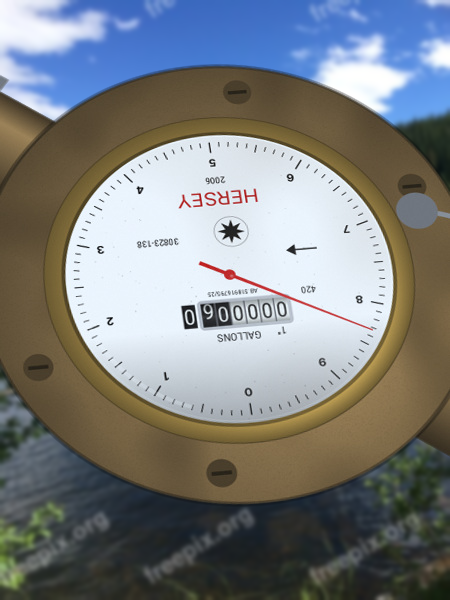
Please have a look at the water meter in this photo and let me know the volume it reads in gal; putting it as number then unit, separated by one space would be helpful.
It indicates 58.3 gal
